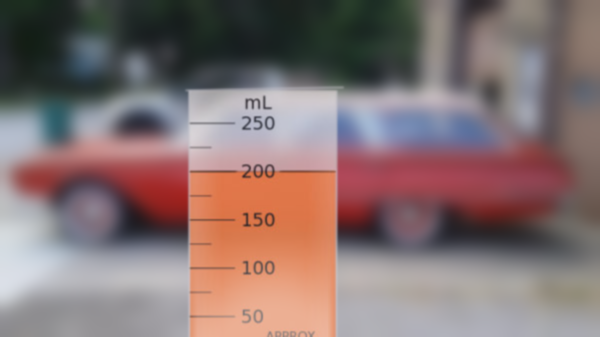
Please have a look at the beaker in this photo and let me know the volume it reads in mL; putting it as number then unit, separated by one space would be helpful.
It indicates 200 mL
